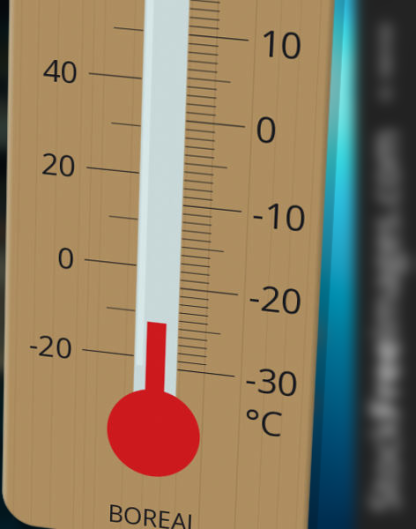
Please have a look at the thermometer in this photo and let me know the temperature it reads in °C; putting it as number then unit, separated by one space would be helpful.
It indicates -24.5 °C
